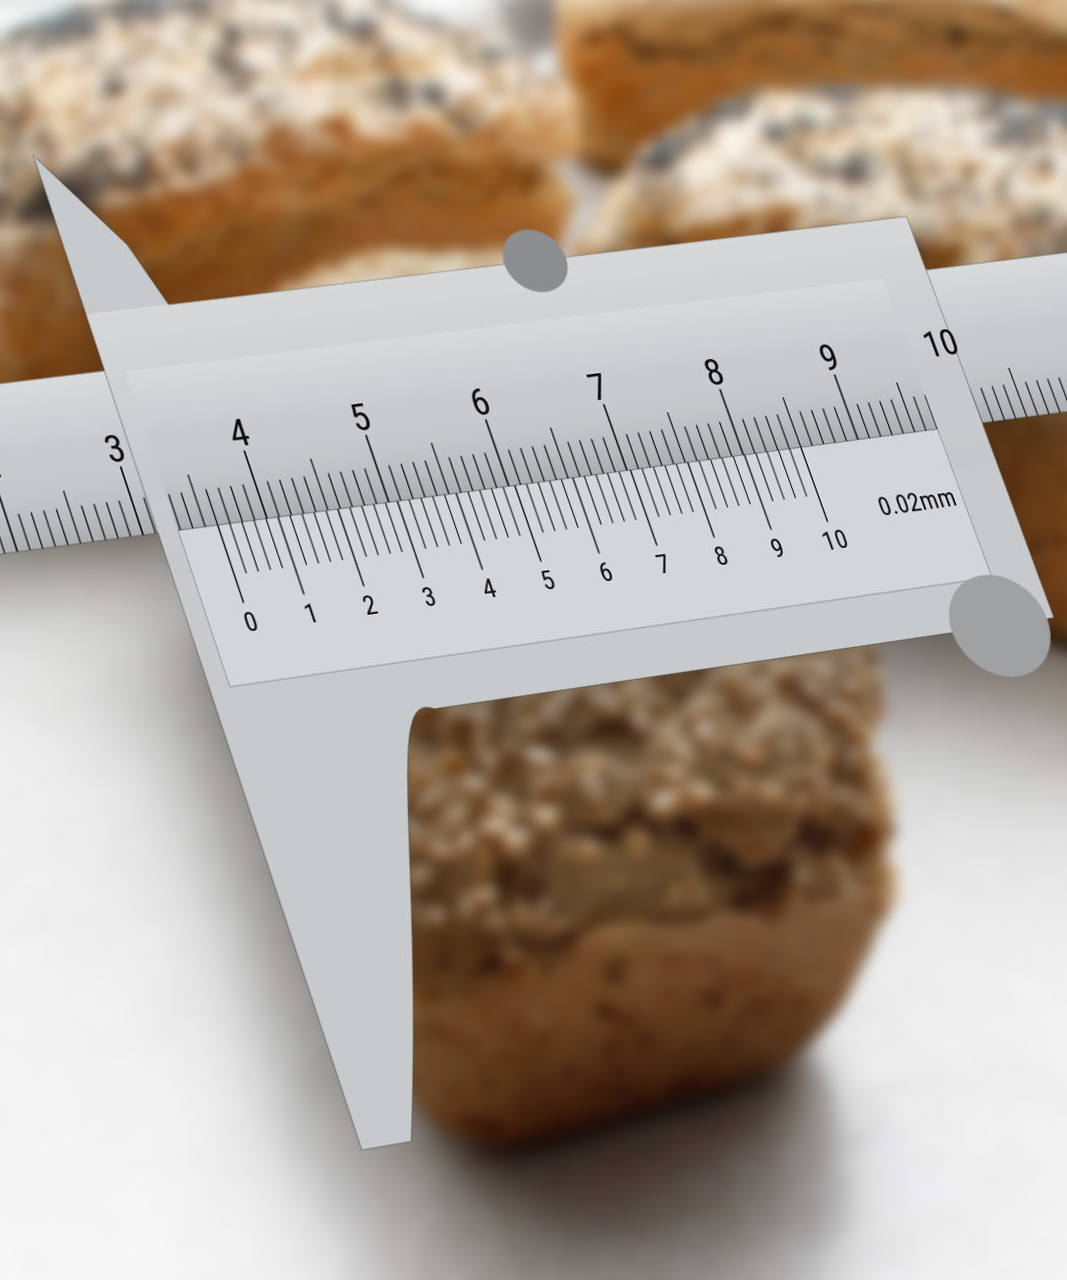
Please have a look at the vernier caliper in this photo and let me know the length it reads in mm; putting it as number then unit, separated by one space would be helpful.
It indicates 36.0 mm
